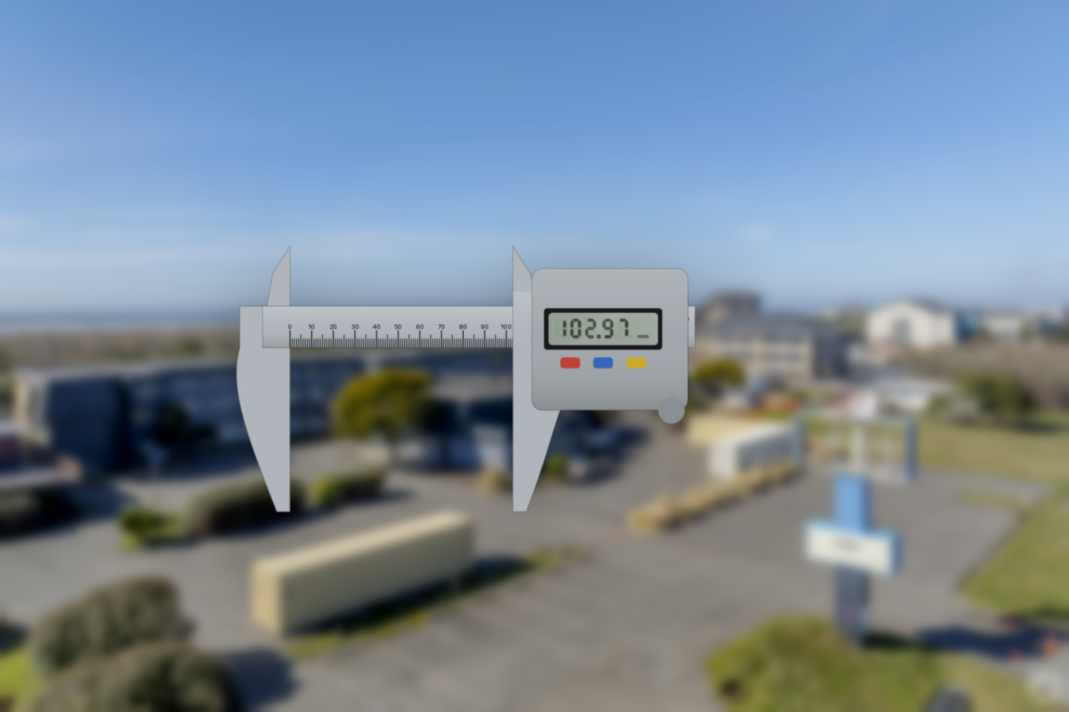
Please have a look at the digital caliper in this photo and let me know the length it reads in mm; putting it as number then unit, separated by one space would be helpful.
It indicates 102.97 mm
